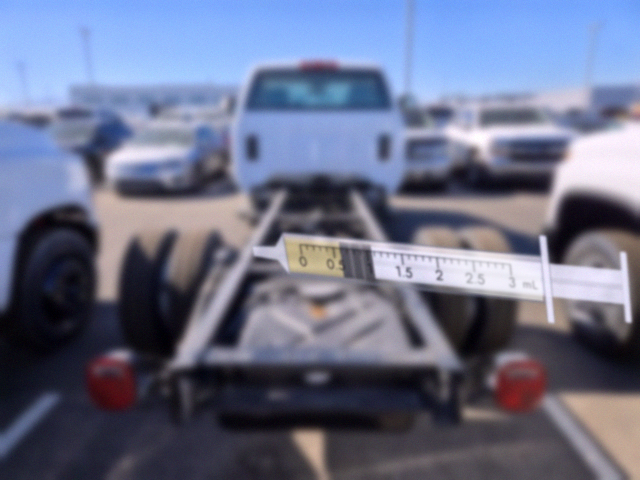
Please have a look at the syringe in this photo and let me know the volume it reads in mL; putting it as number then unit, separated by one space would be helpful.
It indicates 0.6 mL
